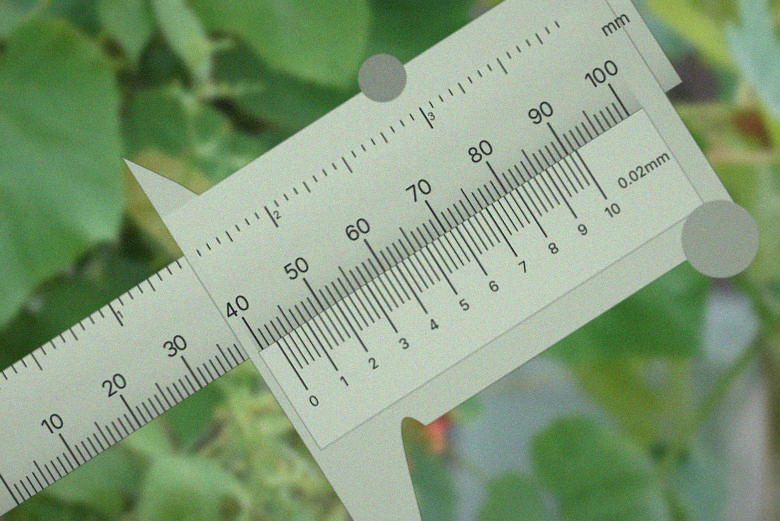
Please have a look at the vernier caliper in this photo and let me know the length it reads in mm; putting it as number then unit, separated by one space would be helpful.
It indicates 42.2 mm
